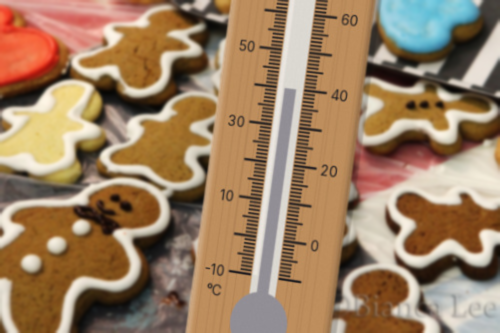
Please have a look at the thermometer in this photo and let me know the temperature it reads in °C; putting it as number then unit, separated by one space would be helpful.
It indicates 40 °C
